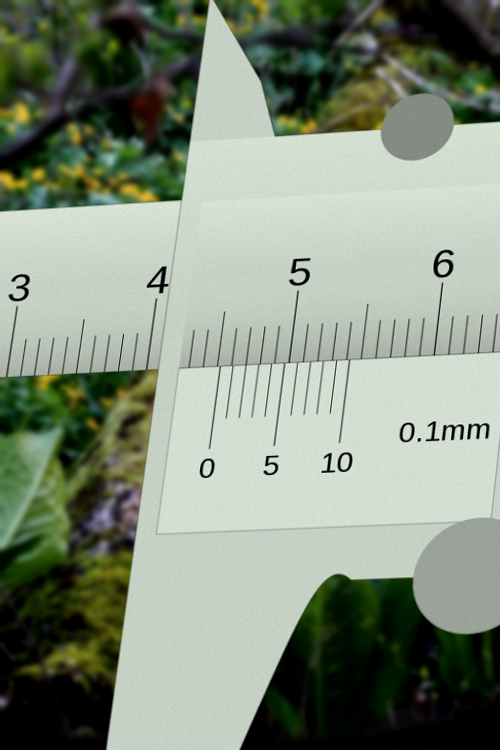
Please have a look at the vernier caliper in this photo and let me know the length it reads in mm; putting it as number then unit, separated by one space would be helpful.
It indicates 45.2 mm
